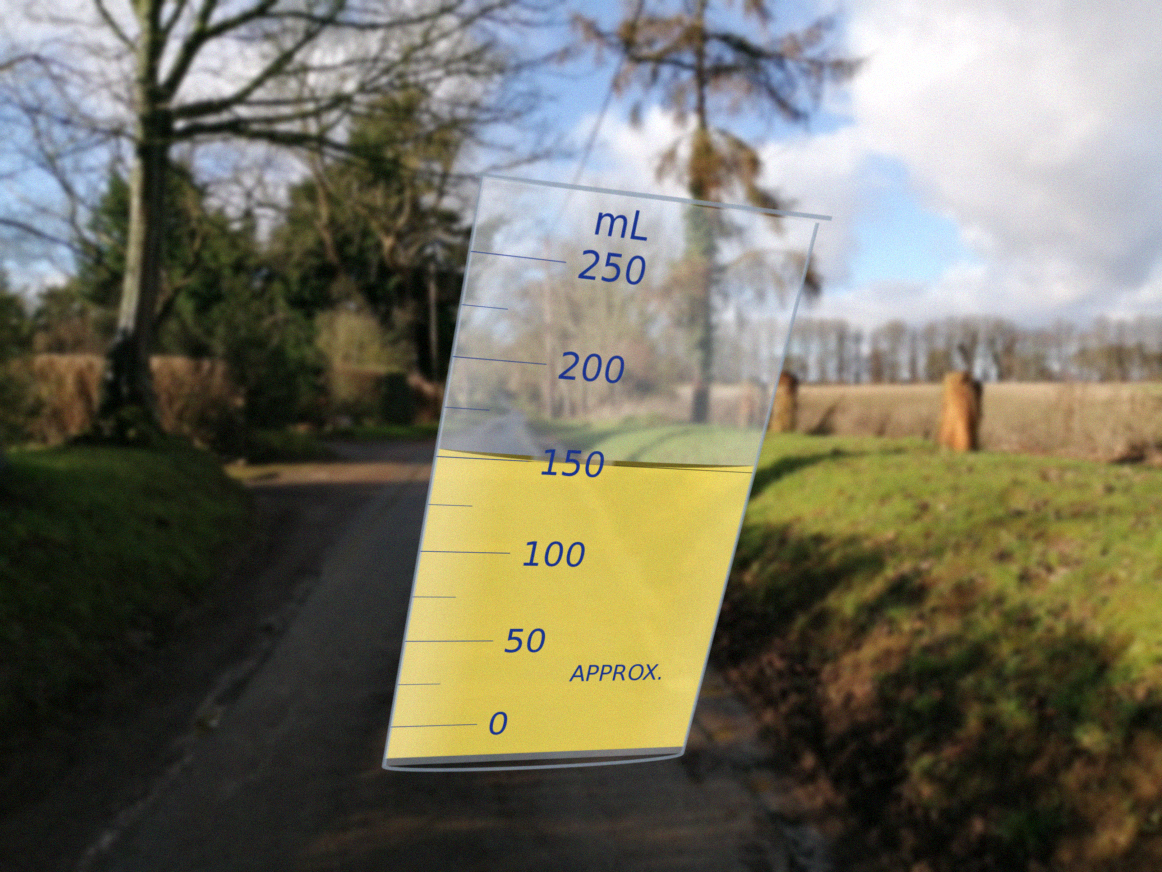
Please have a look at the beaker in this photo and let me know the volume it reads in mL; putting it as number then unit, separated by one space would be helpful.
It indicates 150 mL
